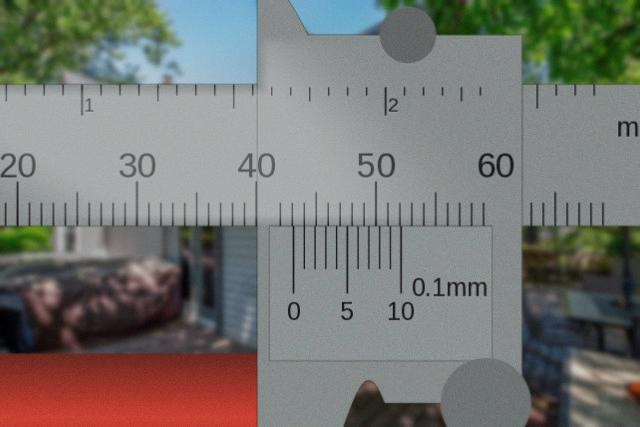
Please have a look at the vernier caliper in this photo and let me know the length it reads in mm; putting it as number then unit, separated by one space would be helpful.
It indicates 43.1 mm
